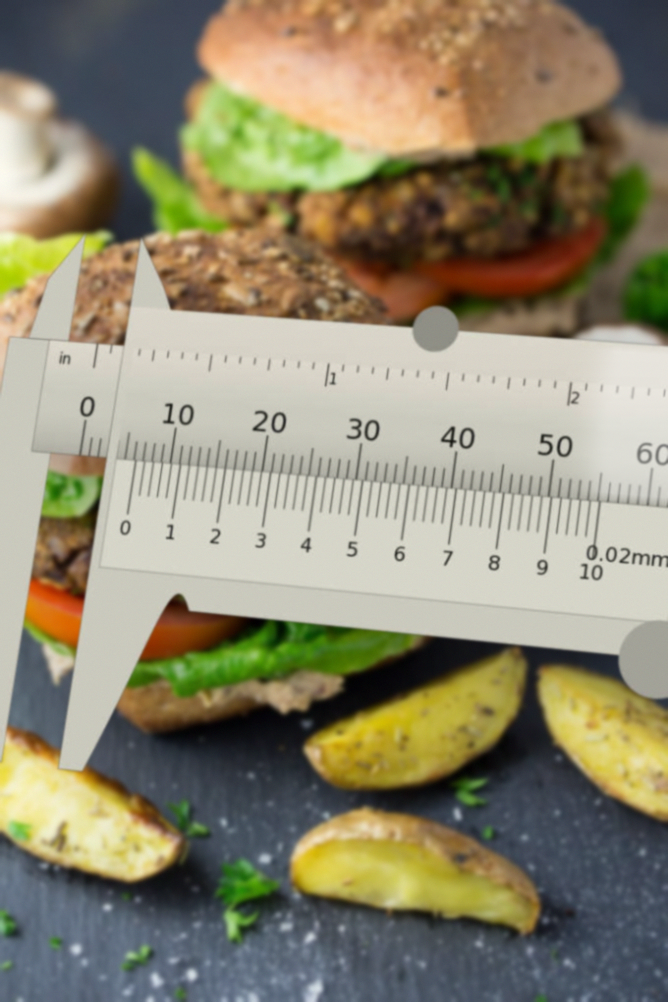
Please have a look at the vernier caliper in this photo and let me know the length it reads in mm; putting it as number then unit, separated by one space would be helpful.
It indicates 6.2 mm
